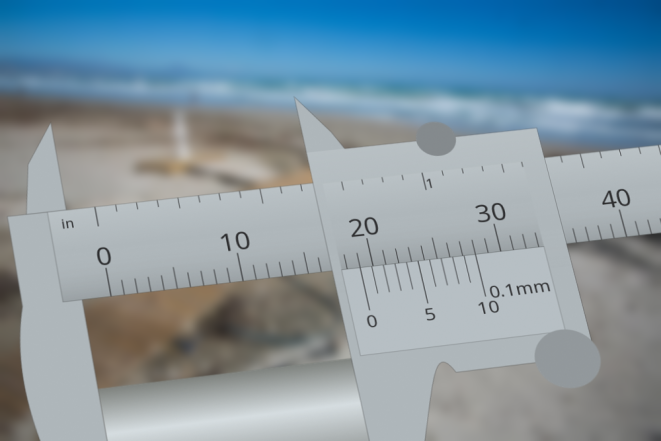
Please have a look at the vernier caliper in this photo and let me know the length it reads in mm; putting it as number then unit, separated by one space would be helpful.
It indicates 19.0 mm
